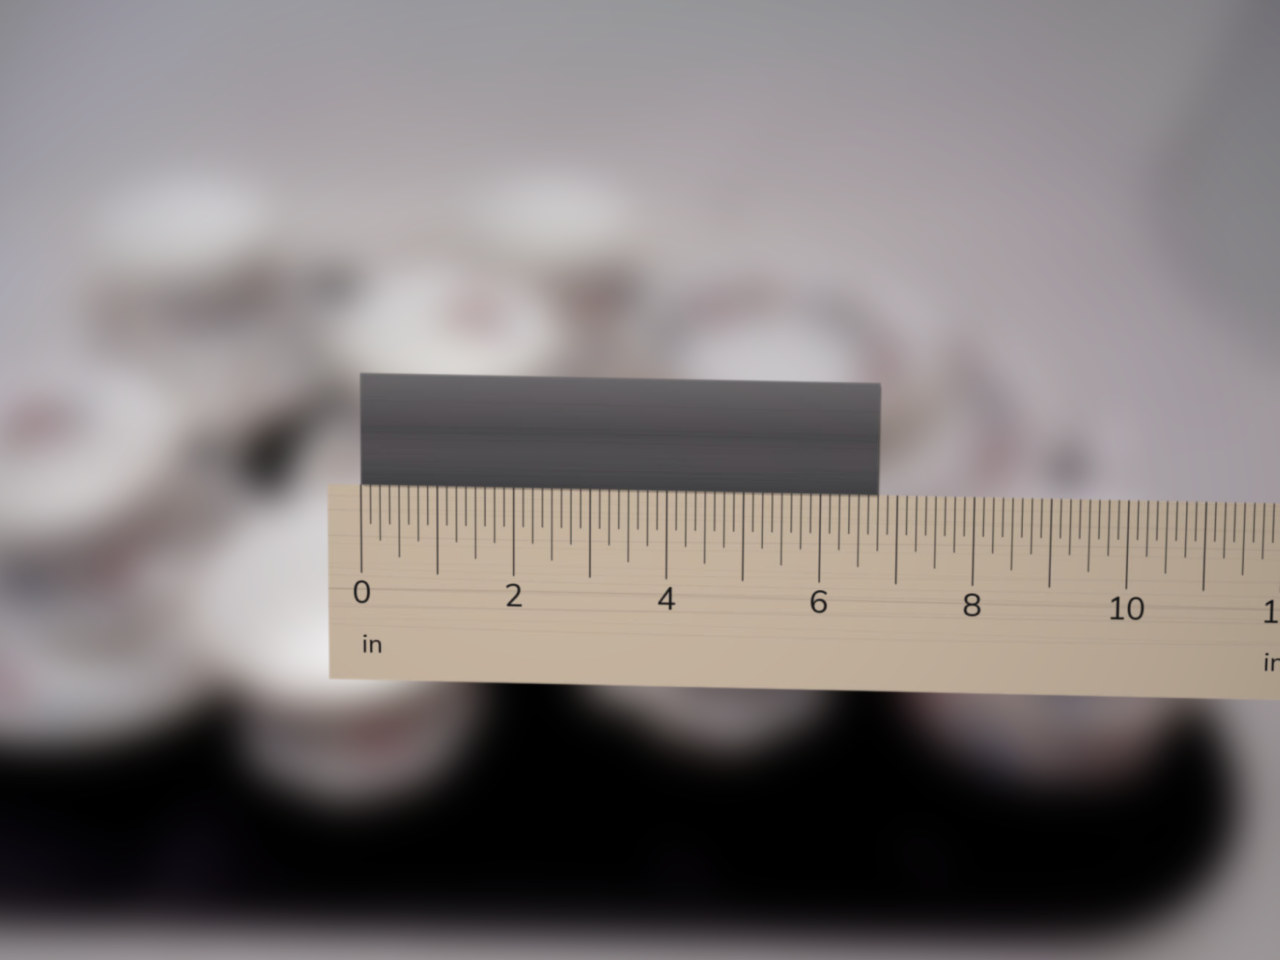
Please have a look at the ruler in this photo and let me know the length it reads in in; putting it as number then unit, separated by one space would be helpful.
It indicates 6.75 in
